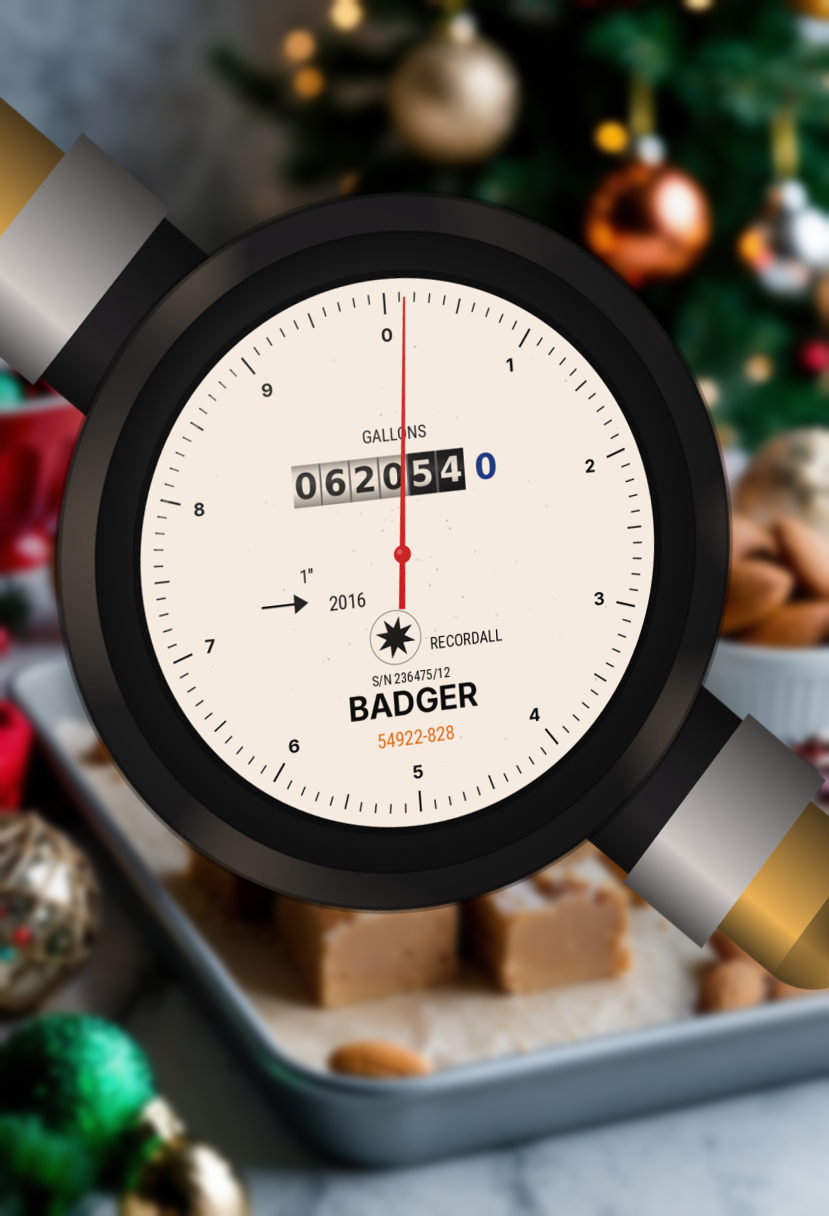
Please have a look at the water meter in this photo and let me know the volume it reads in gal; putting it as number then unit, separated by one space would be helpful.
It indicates 620540.1 gal
